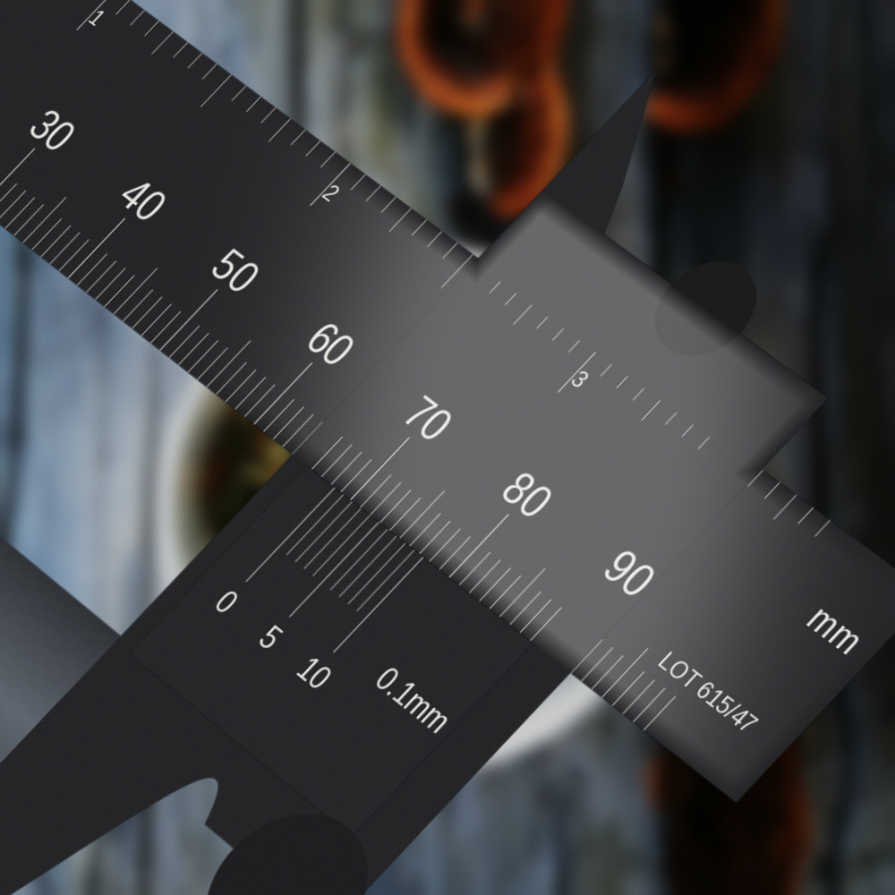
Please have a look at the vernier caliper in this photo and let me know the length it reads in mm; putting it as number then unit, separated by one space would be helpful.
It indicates 68.4 mm
